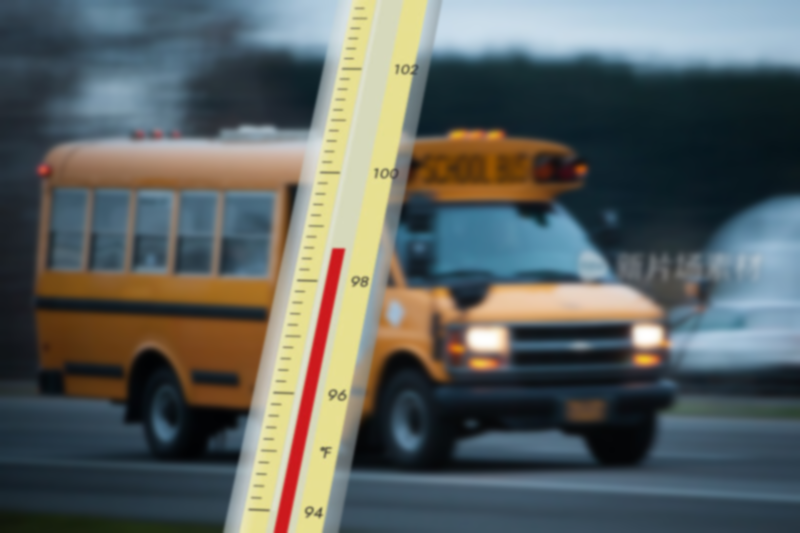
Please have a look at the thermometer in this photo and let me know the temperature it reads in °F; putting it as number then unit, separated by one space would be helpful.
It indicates 98.6 °F
